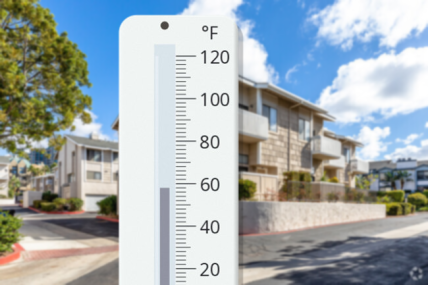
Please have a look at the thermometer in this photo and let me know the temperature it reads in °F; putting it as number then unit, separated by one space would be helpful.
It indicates 58 °F
